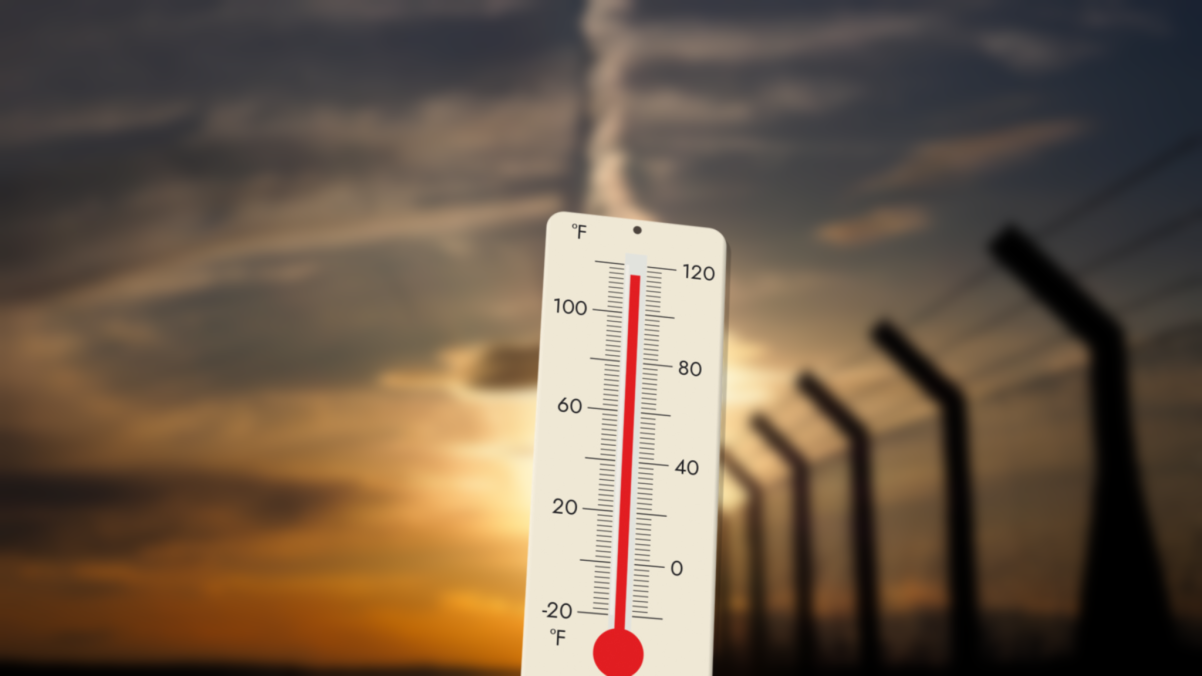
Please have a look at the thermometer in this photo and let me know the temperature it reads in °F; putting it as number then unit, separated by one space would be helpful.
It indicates 116 °F
